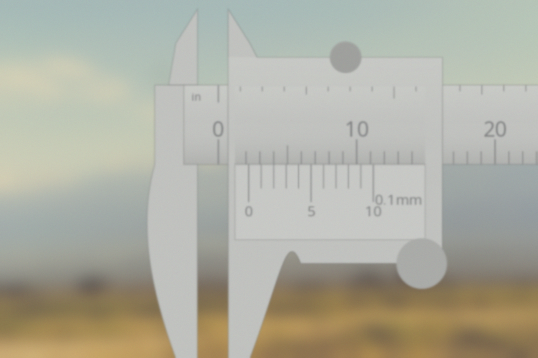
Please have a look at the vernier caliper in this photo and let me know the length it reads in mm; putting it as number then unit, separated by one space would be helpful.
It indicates 2.2 mm
